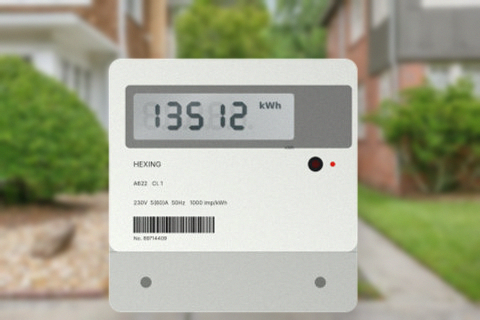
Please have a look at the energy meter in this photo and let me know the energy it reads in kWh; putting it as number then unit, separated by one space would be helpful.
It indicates 13512 kWh
